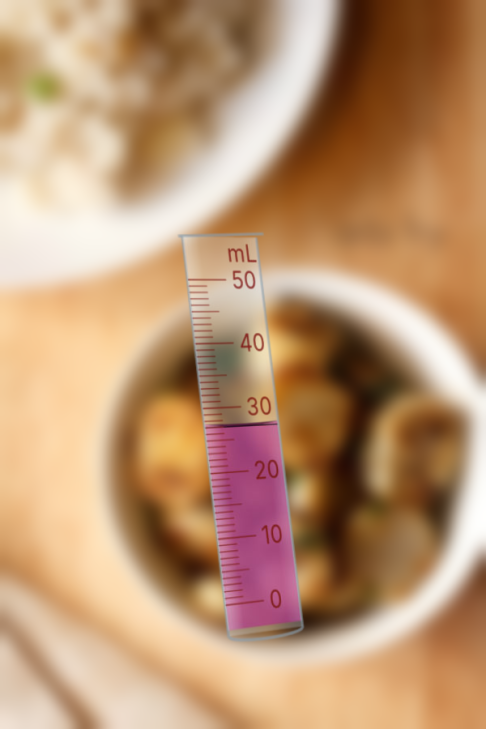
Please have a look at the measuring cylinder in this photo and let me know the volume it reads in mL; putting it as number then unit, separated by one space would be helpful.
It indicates 27 mL
